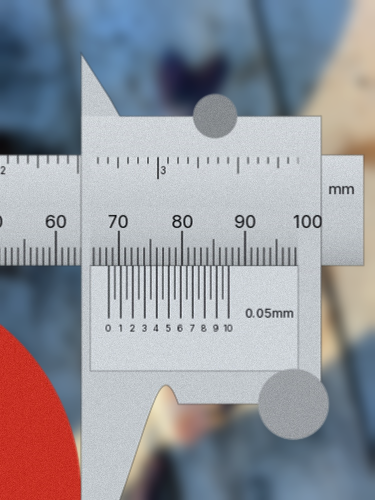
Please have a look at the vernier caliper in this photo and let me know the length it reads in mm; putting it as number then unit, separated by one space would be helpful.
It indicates 68.4 mm
